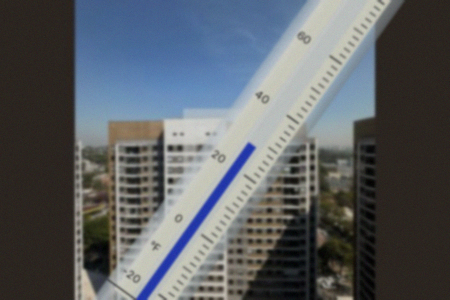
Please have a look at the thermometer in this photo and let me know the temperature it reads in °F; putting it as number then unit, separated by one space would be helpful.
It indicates 28 °F
